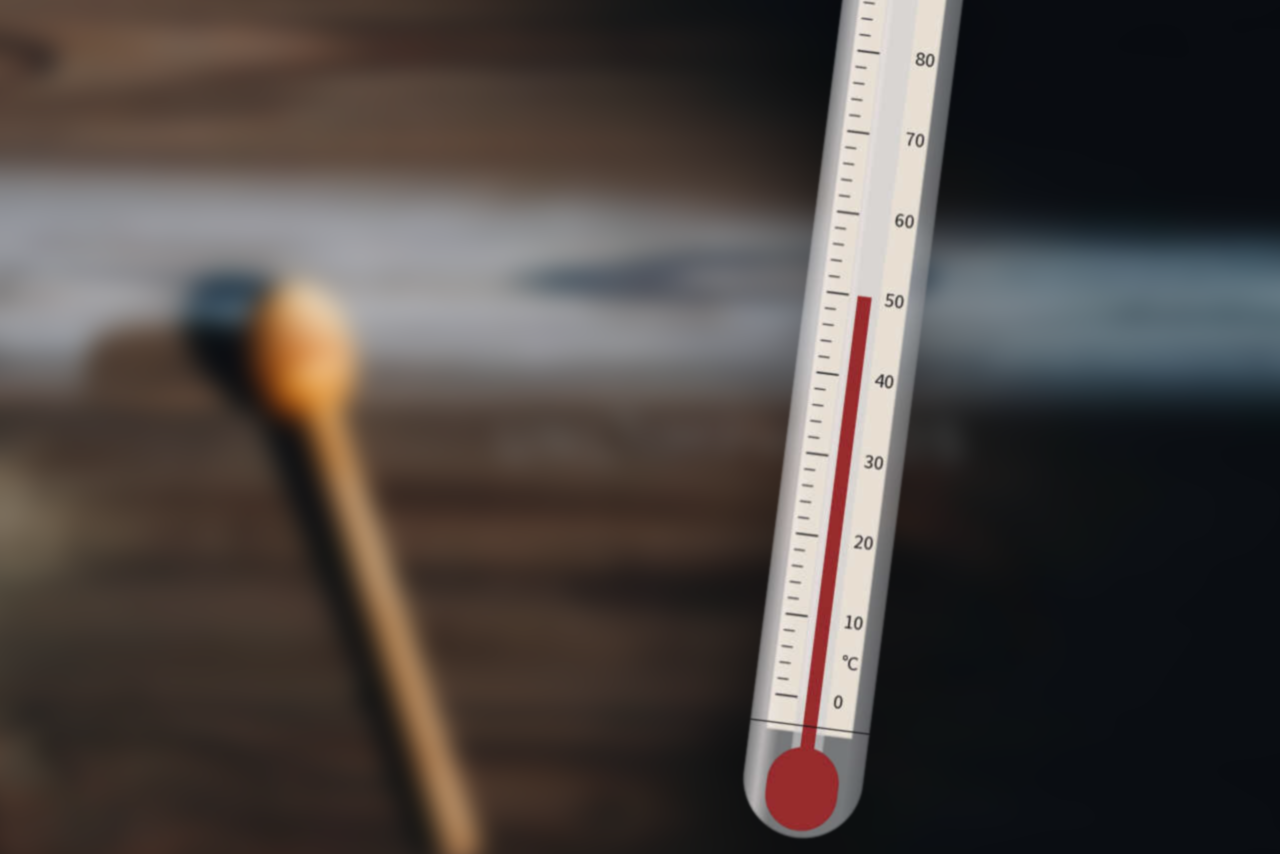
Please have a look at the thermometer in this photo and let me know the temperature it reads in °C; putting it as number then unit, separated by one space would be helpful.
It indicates 50 °C
